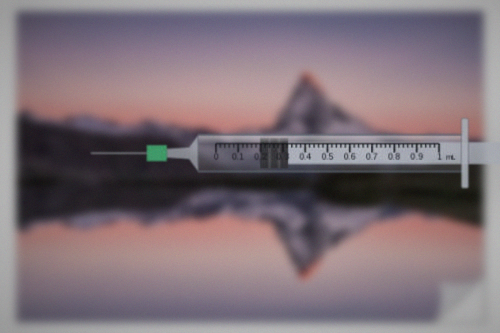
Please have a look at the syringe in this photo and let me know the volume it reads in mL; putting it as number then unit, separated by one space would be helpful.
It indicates 0.2 mL
